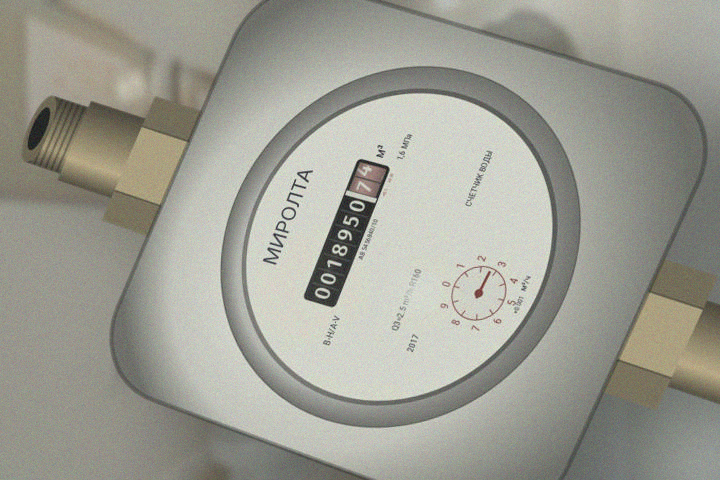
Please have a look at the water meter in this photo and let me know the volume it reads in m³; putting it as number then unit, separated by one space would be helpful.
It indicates 18950.742 m³
